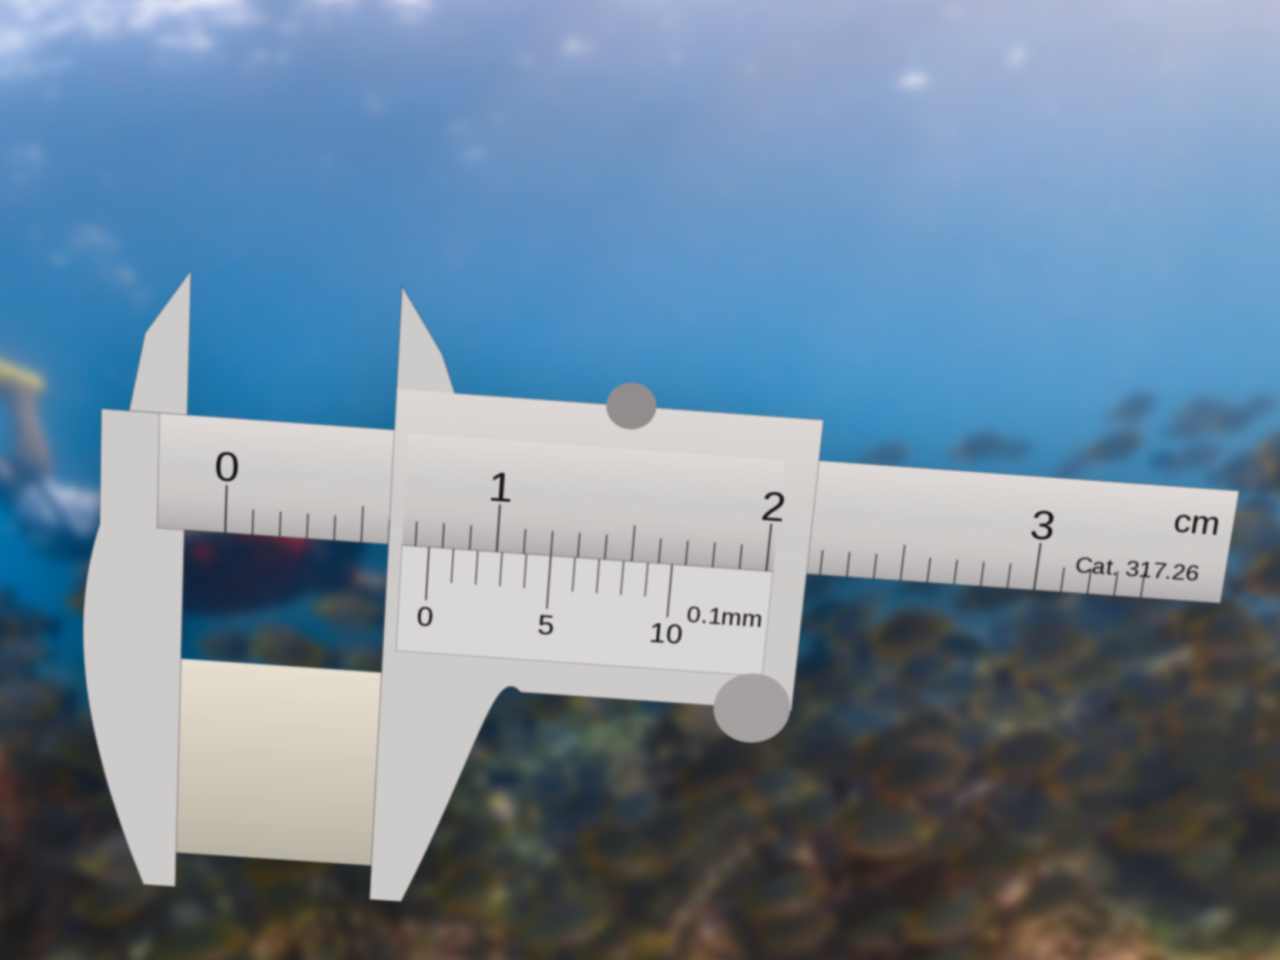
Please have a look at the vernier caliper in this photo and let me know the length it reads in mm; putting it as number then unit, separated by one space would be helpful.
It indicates 7.5 mm
